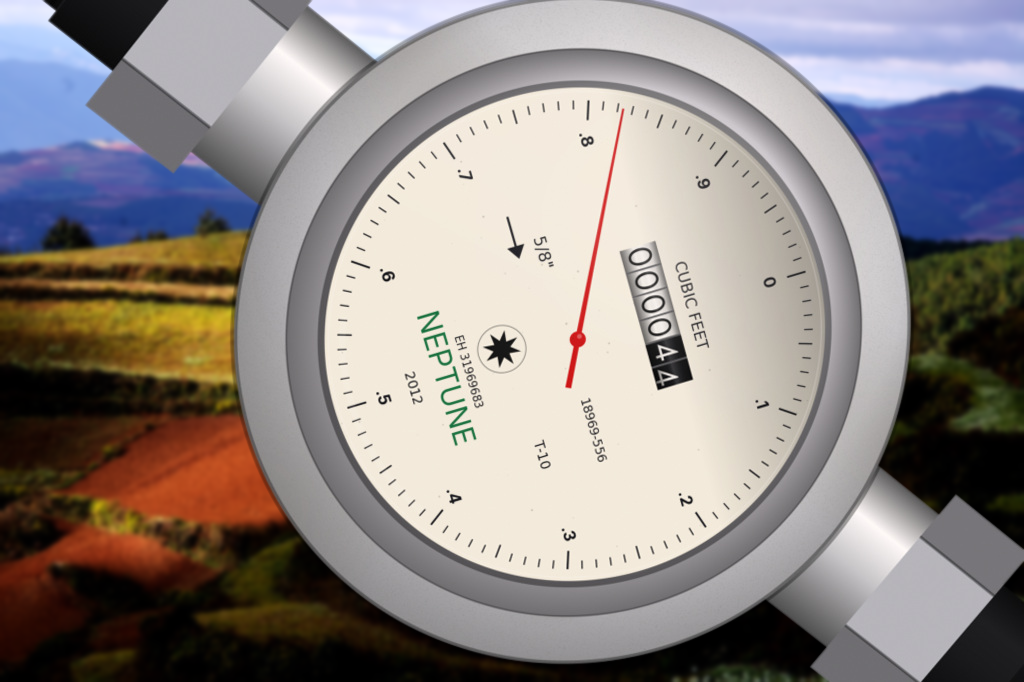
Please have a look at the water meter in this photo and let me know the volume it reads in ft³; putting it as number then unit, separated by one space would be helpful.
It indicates 43.82 ft³
